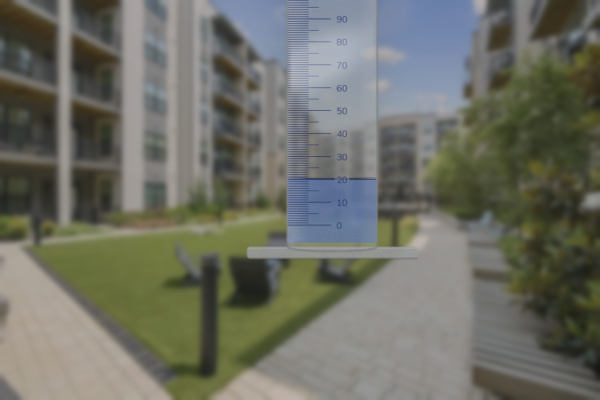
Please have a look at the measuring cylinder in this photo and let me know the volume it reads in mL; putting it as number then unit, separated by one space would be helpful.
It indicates 20 mL
